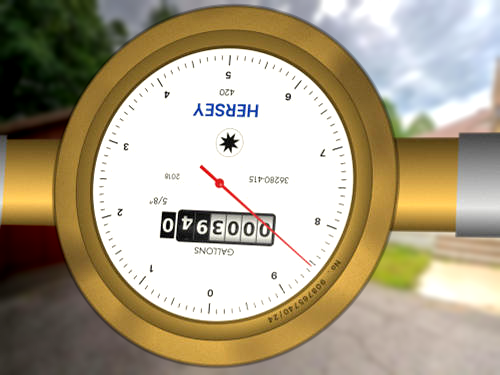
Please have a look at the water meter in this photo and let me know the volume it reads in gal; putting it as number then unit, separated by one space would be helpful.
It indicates 3938.5 gal
